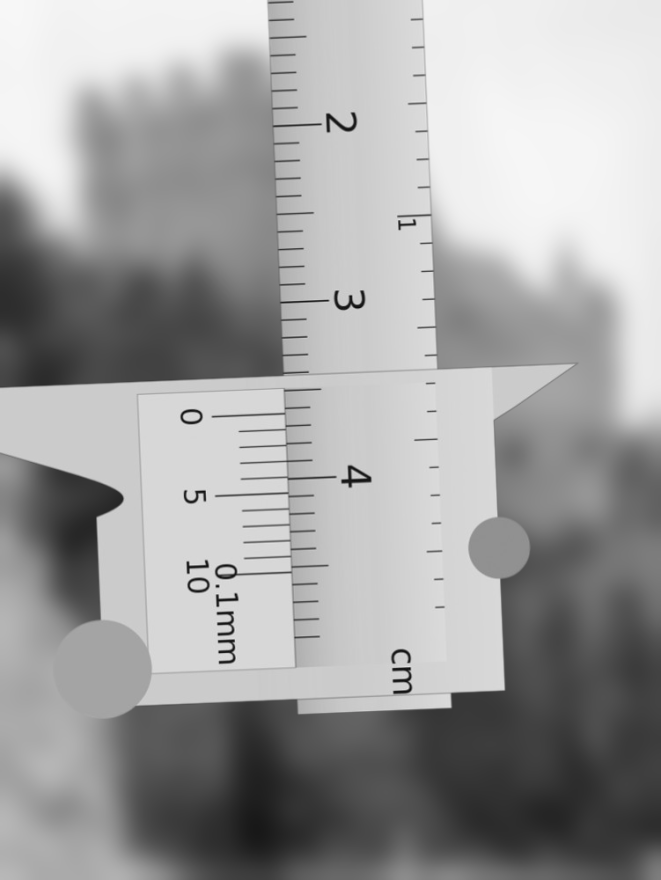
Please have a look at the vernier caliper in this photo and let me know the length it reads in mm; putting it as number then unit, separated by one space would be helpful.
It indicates 36.3 mm
